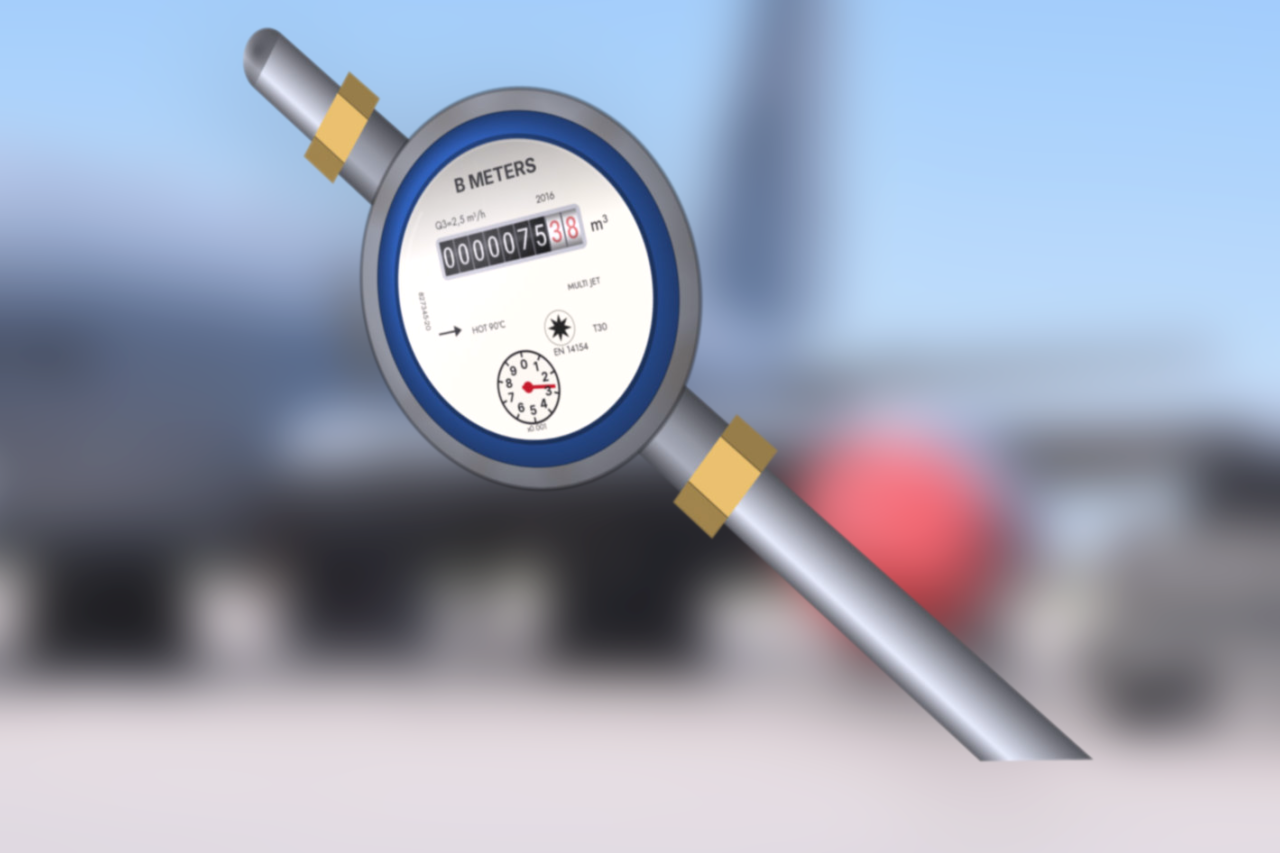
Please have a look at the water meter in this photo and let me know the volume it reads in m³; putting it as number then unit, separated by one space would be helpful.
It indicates 75.382 m³
